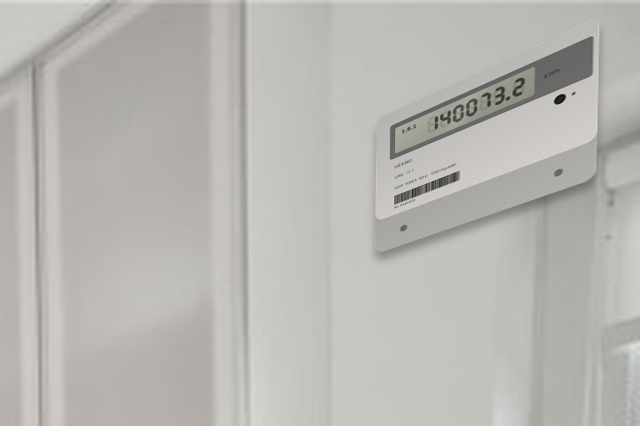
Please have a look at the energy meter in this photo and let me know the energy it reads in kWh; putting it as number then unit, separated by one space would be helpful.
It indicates 140073.2 kWh
